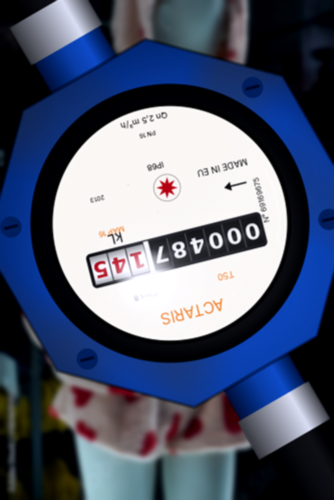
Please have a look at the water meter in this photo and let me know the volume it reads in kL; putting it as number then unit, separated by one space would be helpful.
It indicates 487.145 kL
